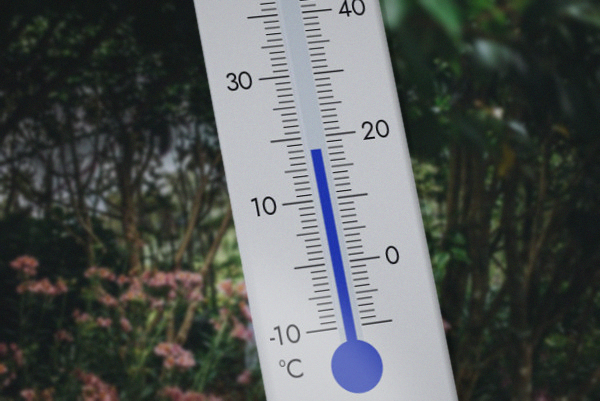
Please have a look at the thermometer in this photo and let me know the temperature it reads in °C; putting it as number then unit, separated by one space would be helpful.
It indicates 18 °C
